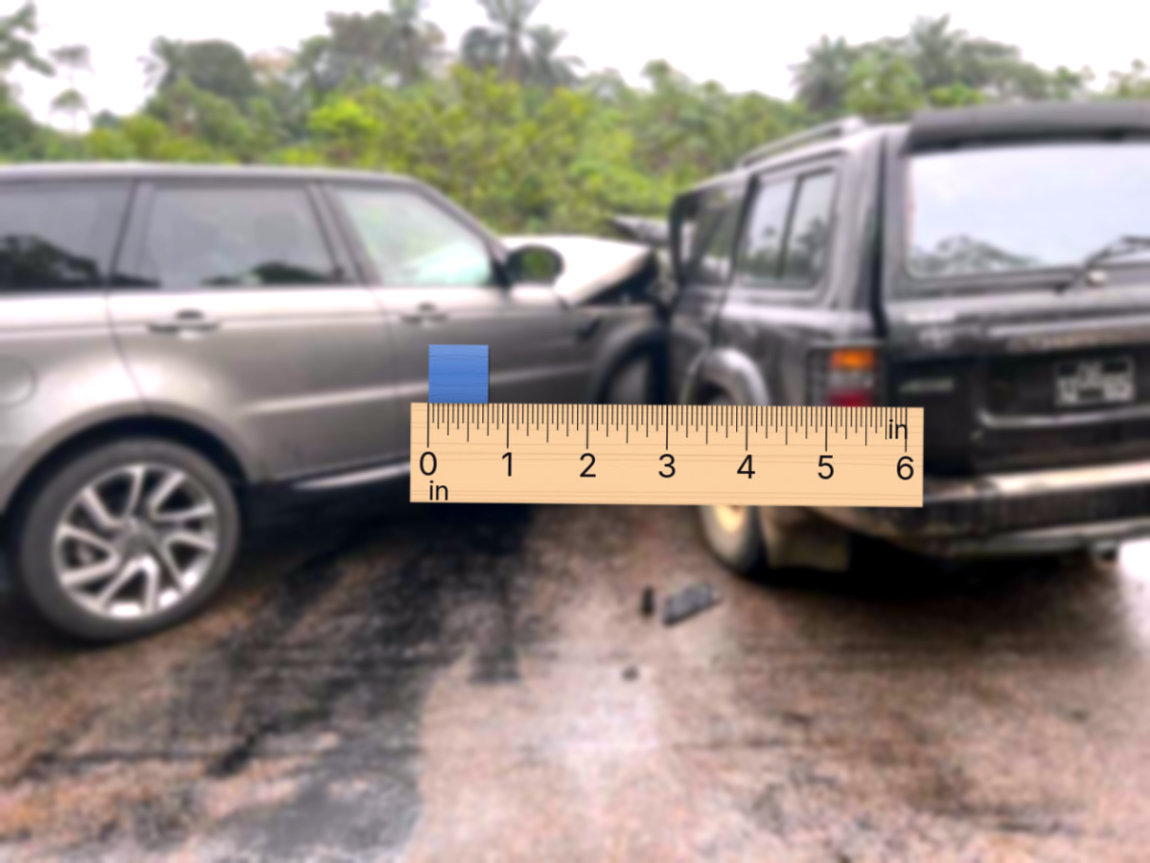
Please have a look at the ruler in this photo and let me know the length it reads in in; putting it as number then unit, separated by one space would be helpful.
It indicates 0.75 in
